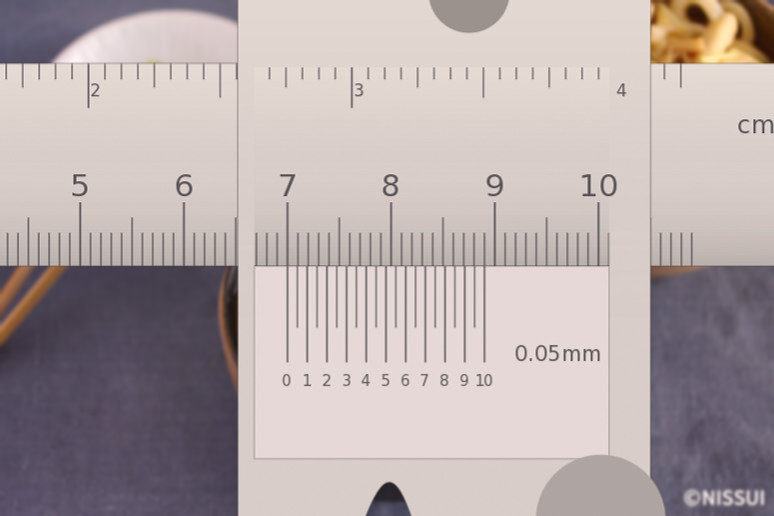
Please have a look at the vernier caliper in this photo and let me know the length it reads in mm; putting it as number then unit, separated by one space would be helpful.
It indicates 70.0 mm
